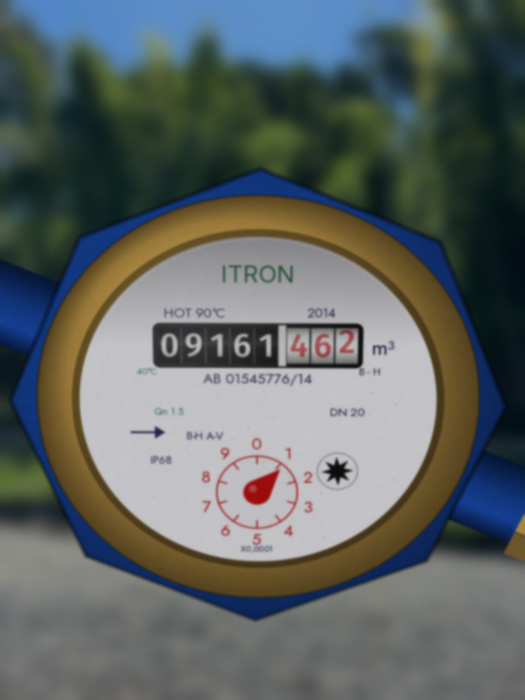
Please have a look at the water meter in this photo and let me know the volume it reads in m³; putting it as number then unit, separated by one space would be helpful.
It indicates 9161.4621 m³
